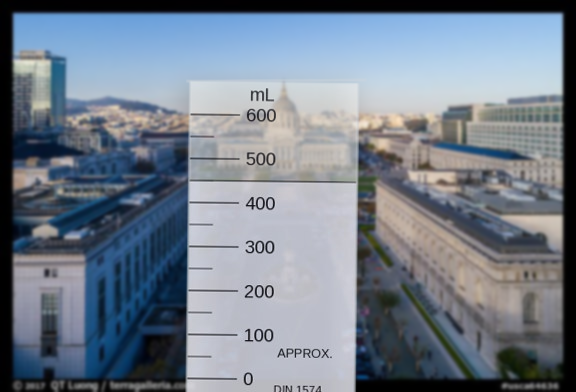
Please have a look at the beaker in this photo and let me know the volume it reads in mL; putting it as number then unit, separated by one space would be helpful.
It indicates 450 mL
